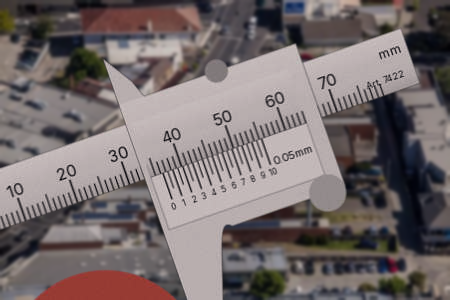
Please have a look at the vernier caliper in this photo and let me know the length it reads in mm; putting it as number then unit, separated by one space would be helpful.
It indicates 36.4 mm
